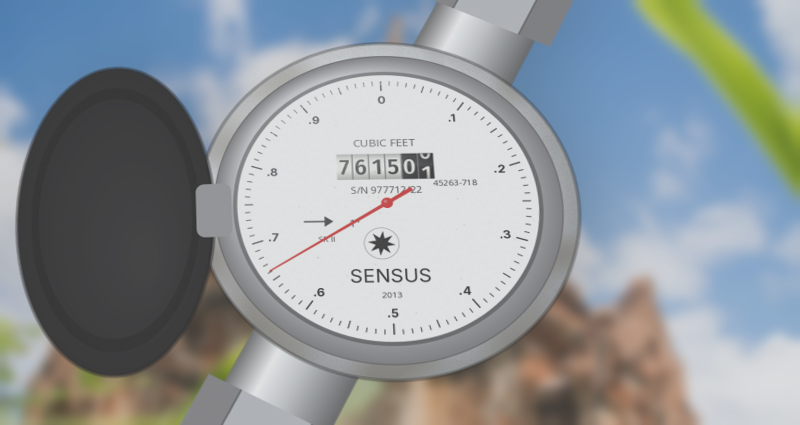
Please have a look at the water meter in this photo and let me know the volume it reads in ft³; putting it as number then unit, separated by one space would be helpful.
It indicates 761500.66 ft³
